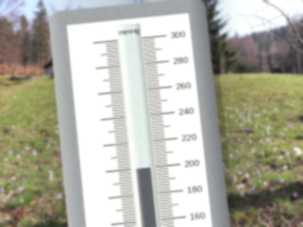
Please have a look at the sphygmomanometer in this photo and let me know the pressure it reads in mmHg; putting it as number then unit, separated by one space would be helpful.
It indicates 200 mmHg
